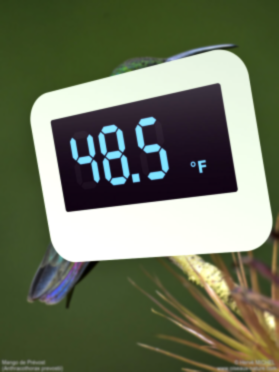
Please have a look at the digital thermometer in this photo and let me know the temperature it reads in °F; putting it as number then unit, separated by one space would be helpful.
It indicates 48.5 °F
